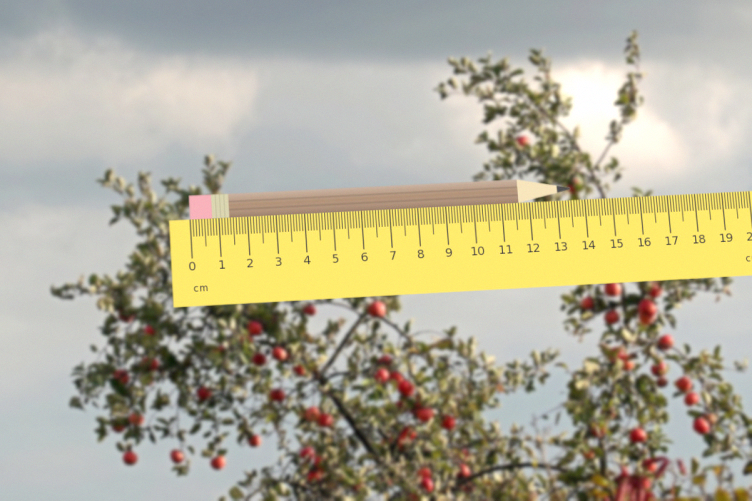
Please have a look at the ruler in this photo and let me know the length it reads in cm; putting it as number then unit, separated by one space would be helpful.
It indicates 13.5 cm
